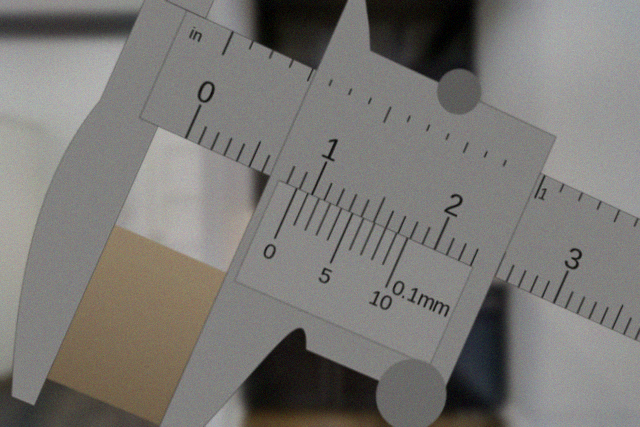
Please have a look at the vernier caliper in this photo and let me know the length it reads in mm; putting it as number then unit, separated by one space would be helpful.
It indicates 8.8 mm
